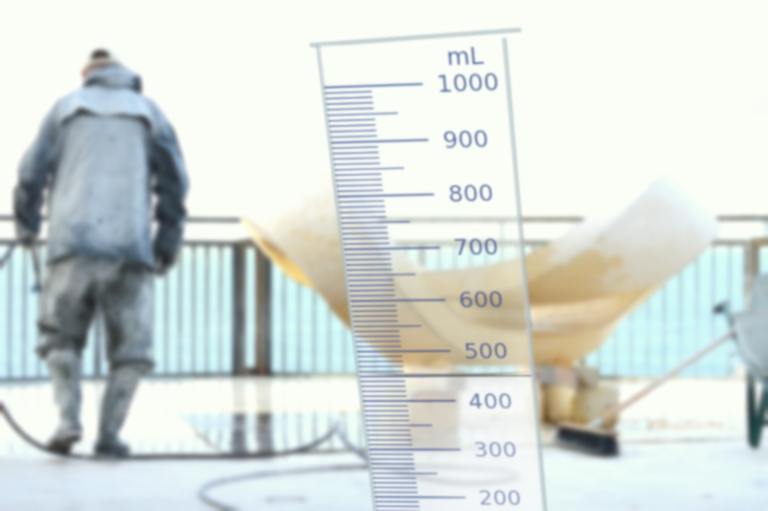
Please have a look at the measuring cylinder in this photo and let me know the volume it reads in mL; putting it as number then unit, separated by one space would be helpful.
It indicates 450 mL
